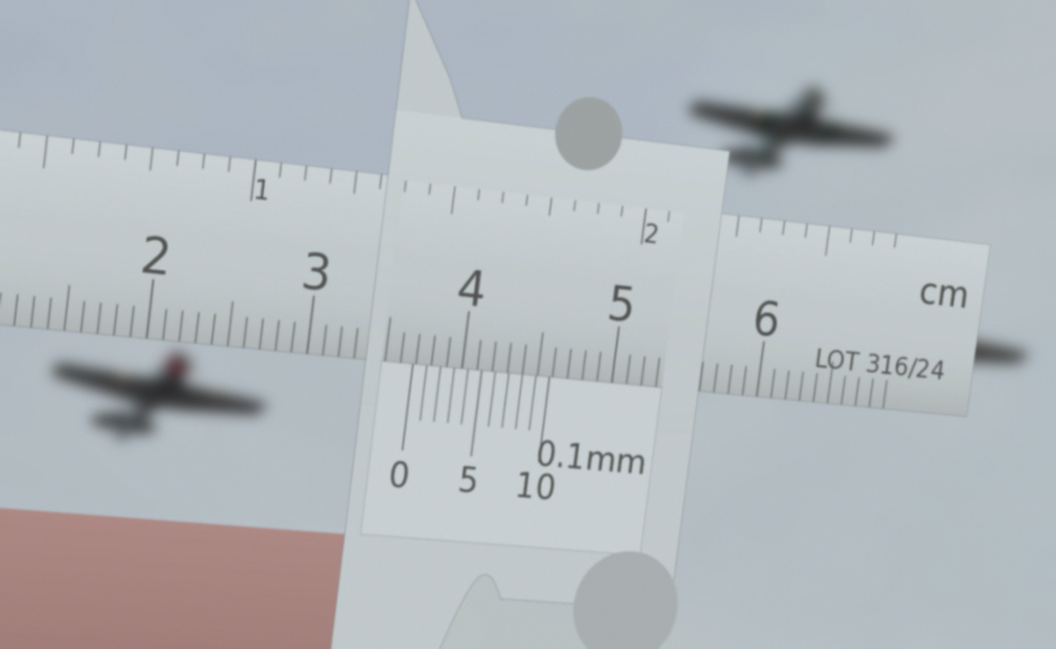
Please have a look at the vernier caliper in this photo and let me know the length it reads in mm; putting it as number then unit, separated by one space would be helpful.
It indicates 36.8 mm
